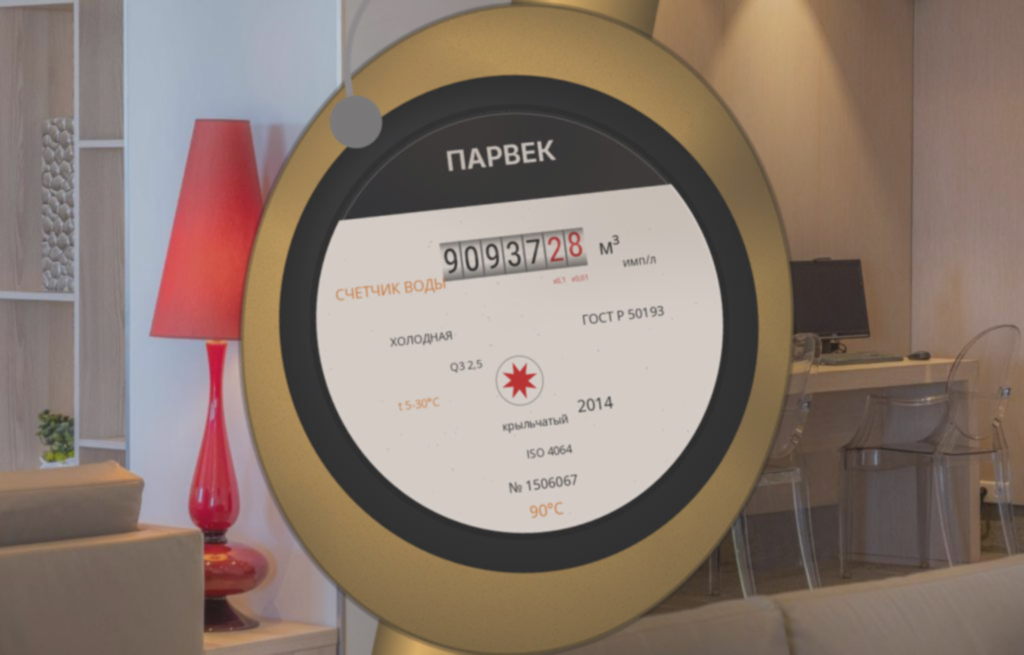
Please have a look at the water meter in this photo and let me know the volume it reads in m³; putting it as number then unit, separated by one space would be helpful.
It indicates 90937.28 m³
